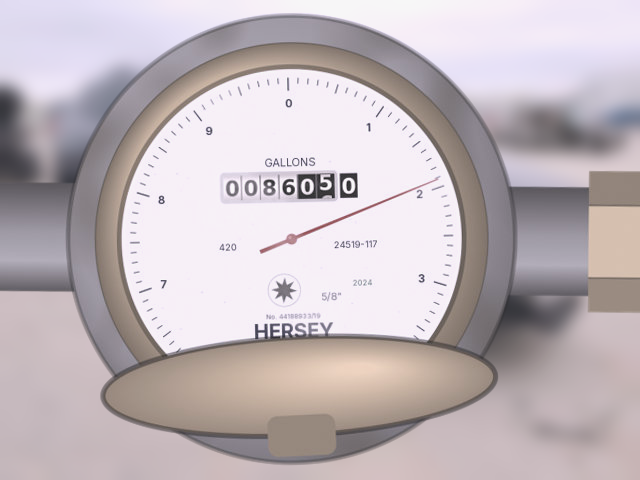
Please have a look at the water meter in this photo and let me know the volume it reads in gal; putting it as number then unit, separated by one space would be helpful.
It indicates 86051.9 gal
